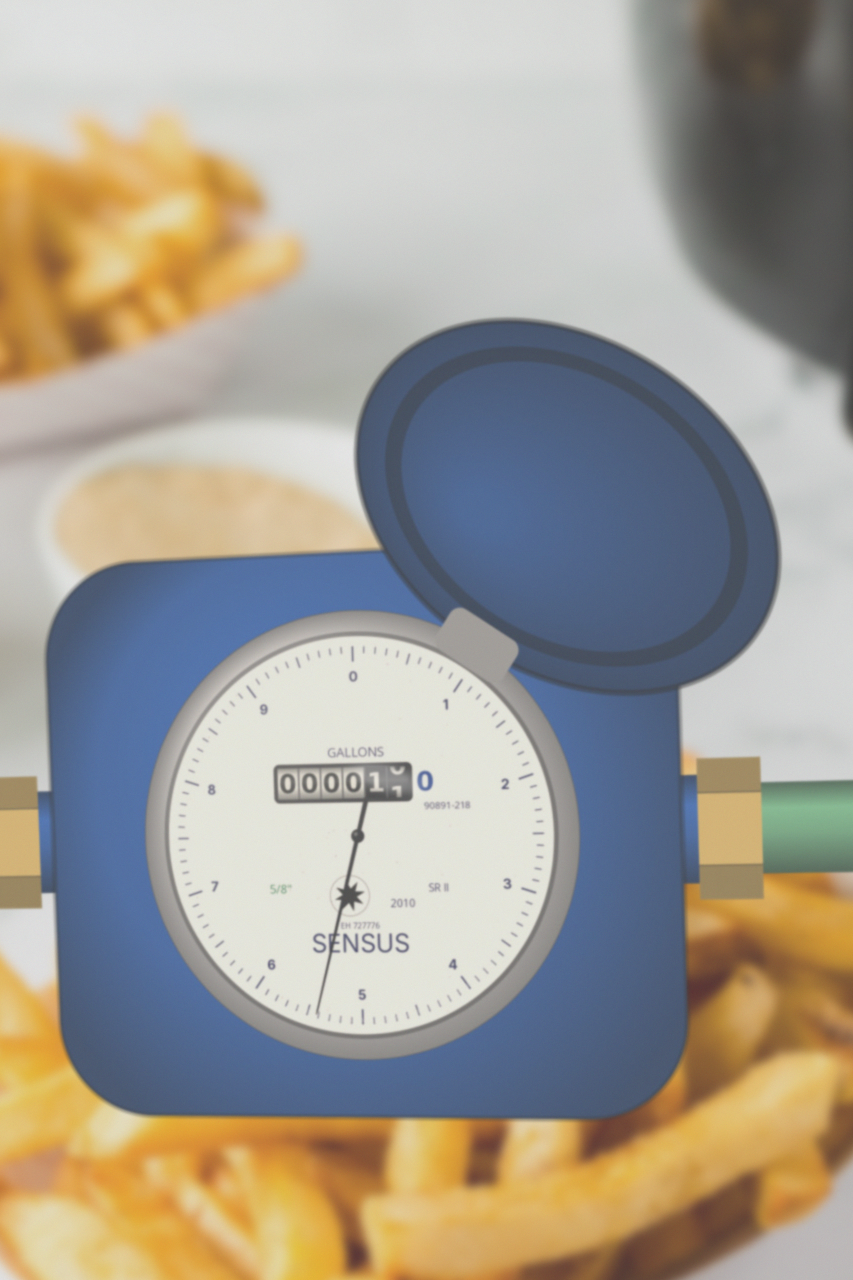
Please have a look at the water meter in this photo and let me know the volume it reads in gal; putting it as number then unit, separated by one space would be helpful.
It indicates 105.4 gal
